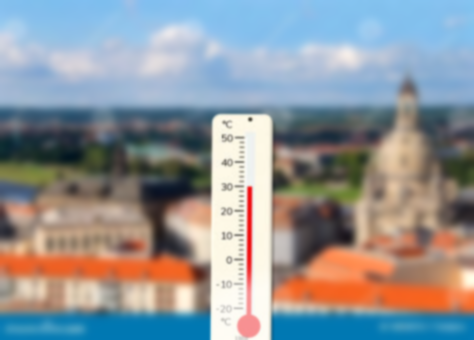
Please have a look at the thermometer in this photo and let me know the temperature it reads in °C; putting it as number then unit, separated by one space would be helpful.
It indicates 30 °C
